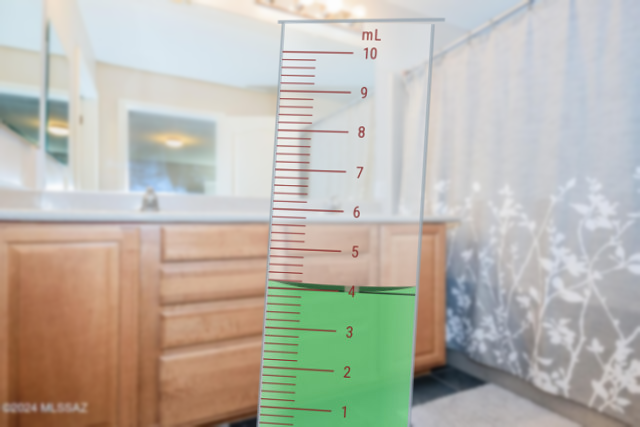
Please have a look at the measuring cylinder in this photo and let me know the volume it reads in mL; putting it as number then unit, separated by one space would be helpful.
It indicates 4 mL
